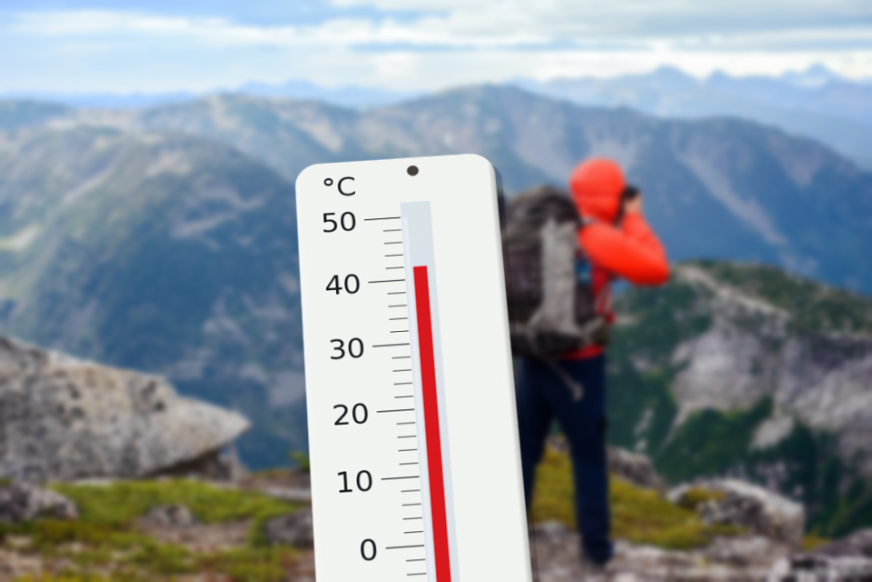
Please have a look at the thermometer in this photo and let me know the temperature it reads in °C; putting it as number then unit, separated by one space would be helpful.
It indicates 42 °C
